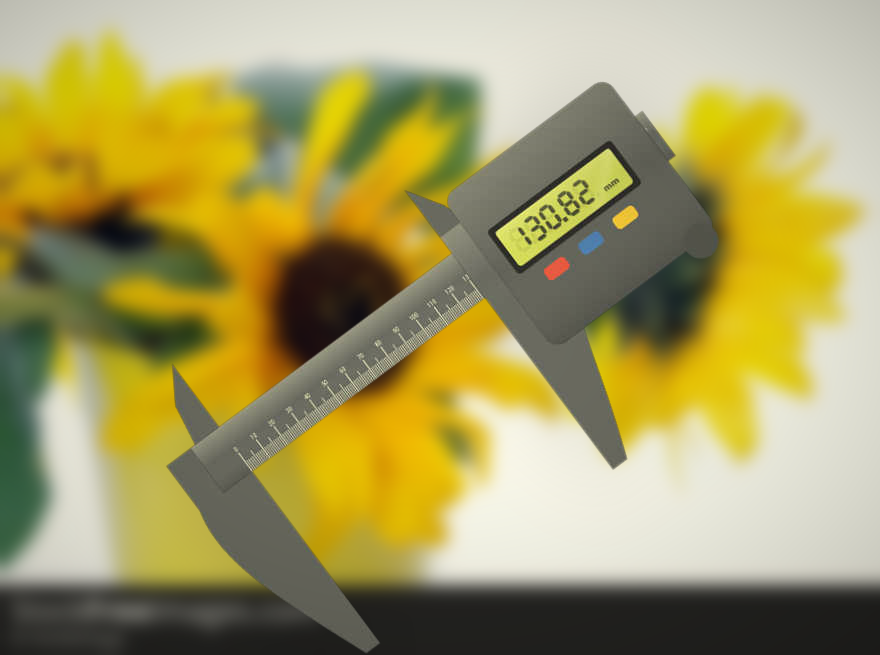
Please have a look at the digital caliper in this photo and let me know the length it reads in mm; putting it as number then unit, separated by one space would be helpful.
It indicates 130.82 mm
